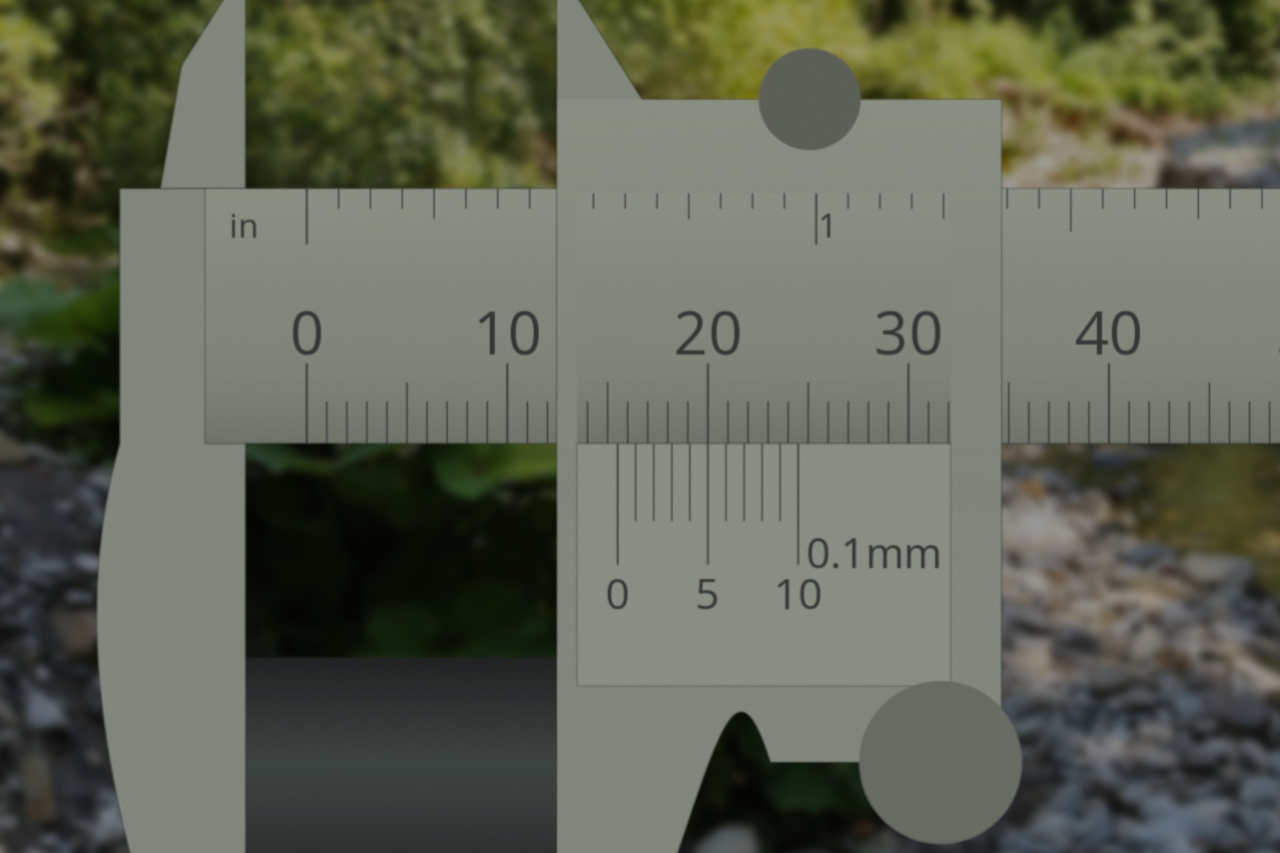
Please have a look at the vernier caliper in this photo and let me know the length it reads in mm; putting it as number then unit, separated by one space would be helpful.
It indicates 15.5 mm
